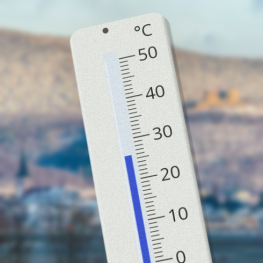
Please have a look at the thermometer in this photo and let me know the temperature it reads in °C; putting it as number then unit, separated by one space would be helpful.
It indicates 26 °C
